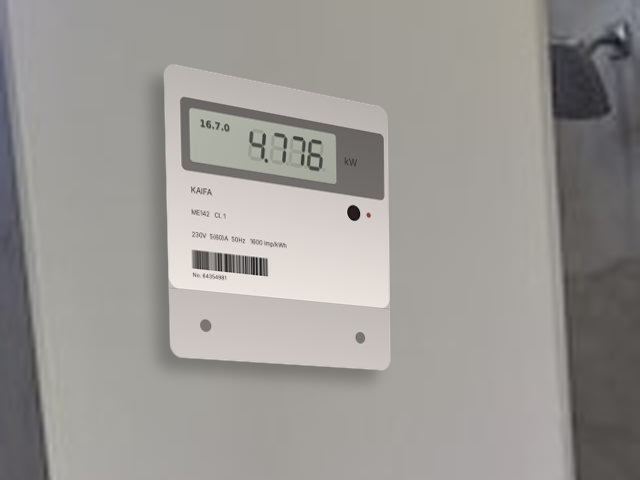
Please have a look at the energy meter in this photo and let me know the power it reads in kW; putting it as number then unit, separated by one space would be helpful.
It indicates 4.776 kW
